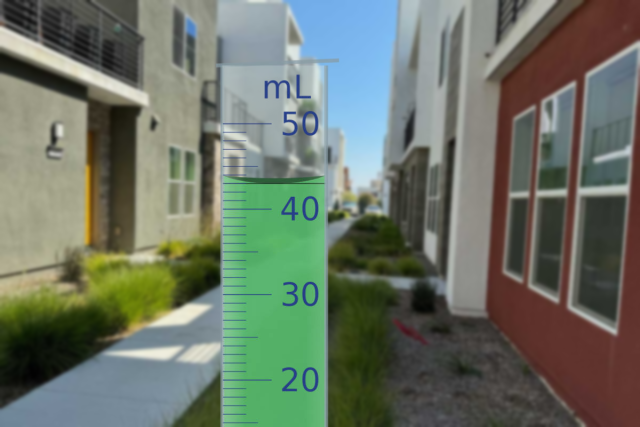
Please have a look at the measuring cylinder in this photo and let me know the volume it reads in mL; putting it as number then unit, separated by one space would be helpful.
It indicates 43 mL
